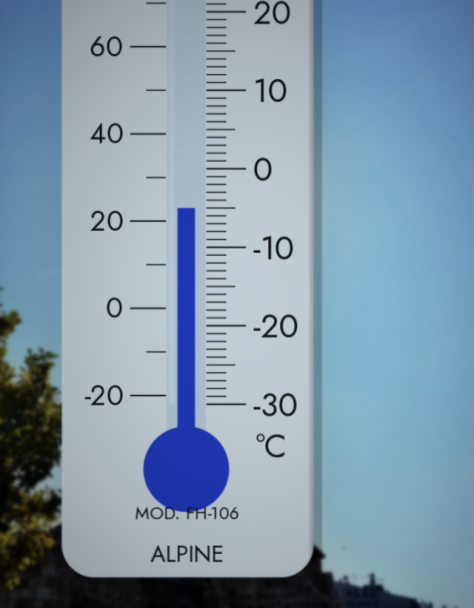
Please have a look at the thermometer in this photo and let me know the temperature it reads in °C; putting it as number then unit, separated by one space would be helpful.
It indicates -5 °C
